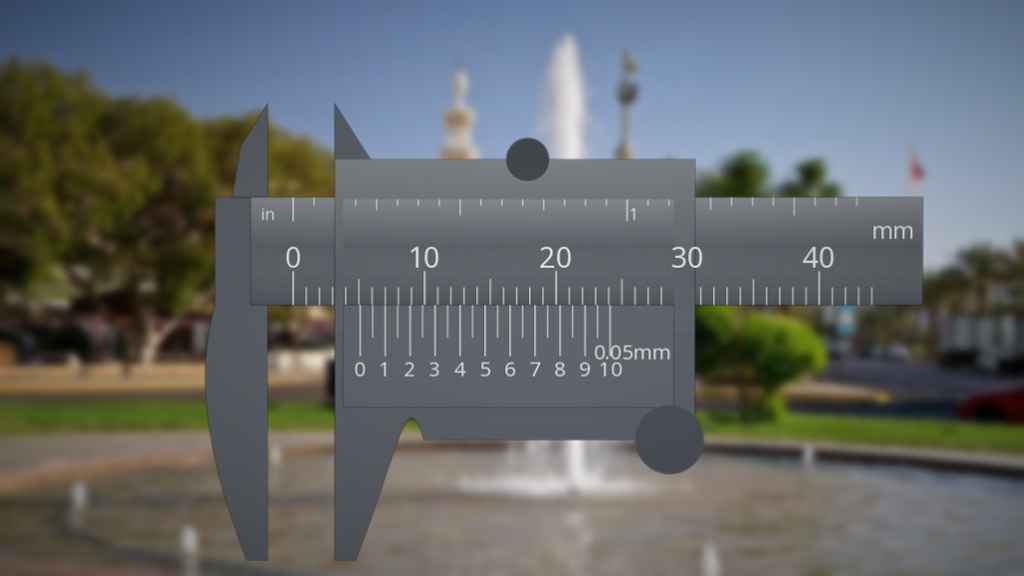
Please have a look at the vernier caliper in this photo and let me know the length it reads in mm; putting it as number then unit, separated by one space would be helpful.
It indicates 5.1 mm
